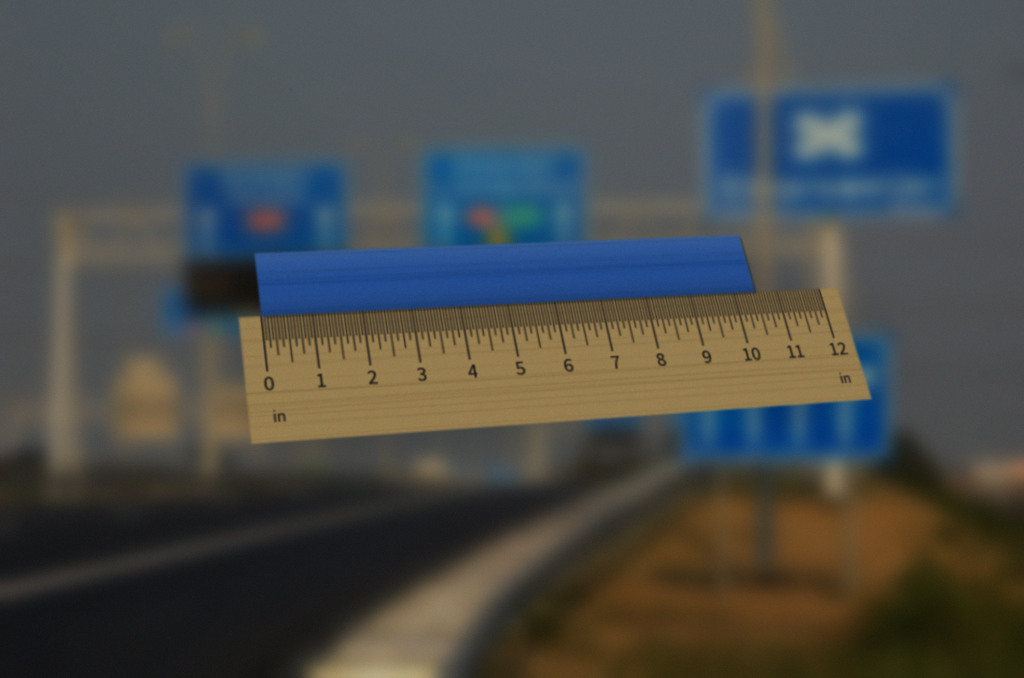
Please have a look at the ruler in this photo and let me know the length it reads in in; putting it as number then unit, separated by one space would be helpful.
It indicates 10.5 in
